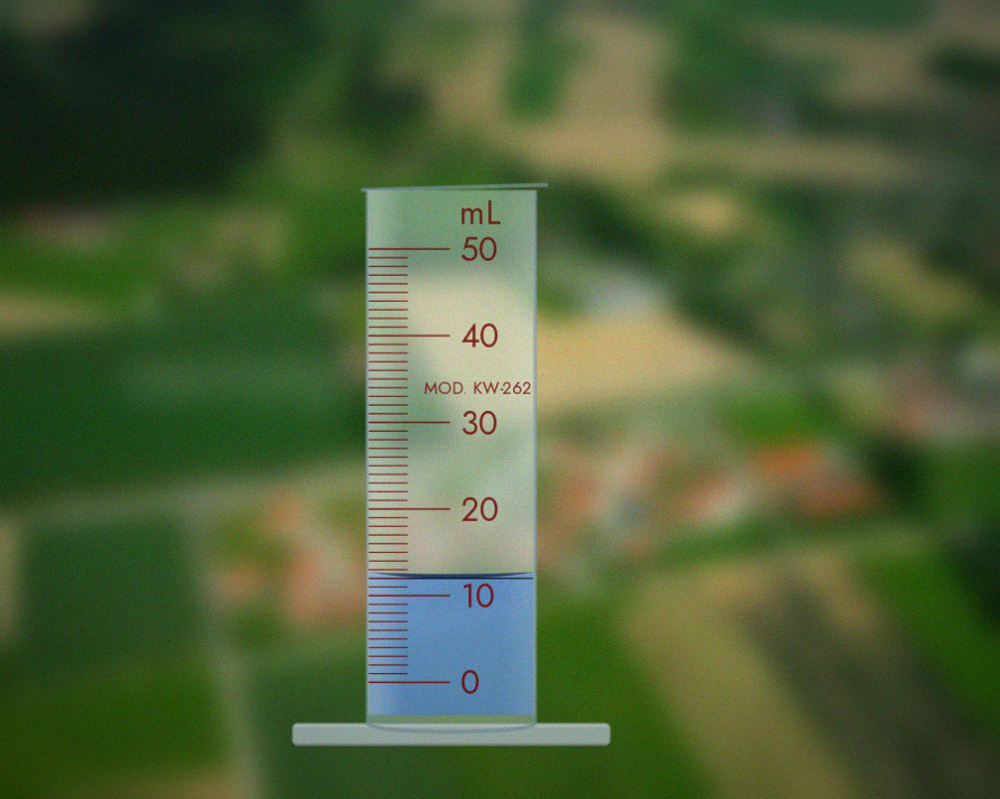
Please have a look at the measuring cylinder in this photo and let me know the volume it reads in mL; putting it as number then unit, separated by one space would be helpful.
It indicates 12 mL
